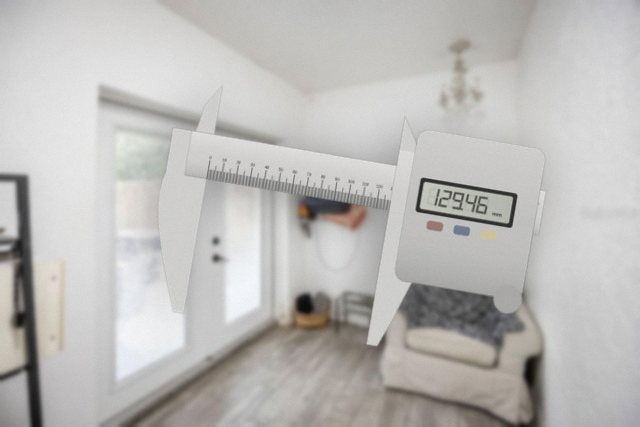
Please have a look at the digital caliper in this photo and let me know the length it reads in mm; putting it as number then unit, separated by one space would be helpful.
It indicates 129.46 mm
